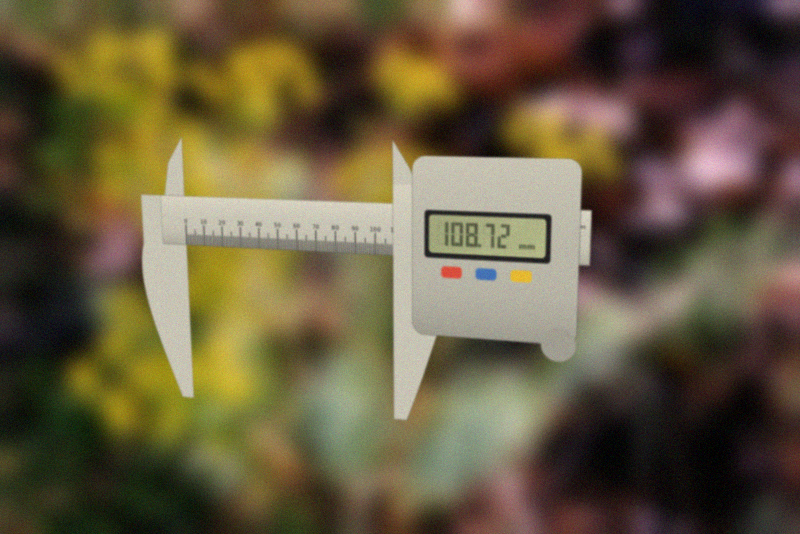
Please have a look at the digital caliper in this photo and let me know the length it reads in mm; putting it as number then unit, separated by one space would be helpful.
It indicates 108.72 mm
